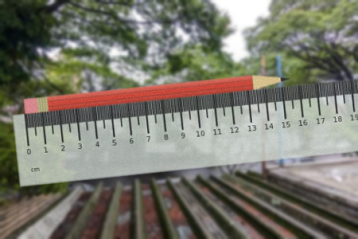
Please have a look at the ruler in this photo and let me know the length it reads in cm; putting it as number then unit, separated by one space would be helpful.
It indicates 15.5 cm
